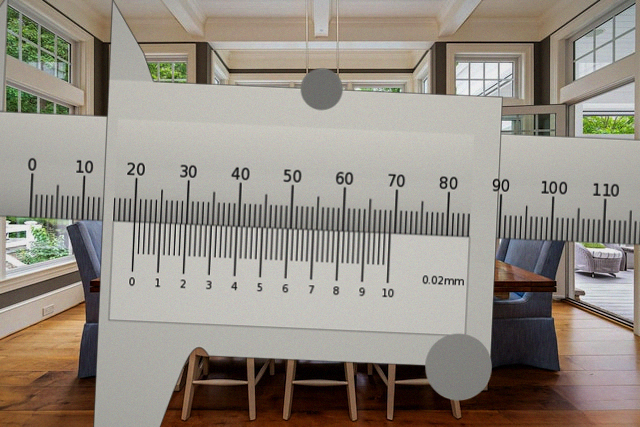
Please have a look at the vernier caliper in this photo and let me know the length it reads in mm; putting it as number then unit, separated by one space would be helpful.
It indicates 20.0 mm
